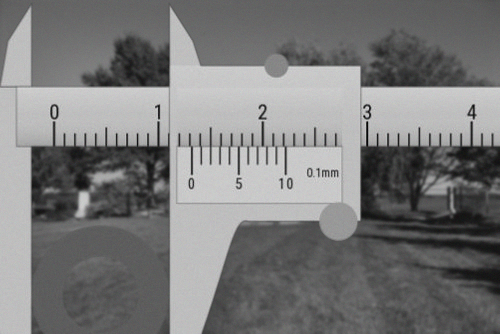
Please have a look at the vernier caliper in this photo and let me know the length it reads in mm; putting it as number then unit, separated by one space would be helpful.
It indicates 13.2 mm
